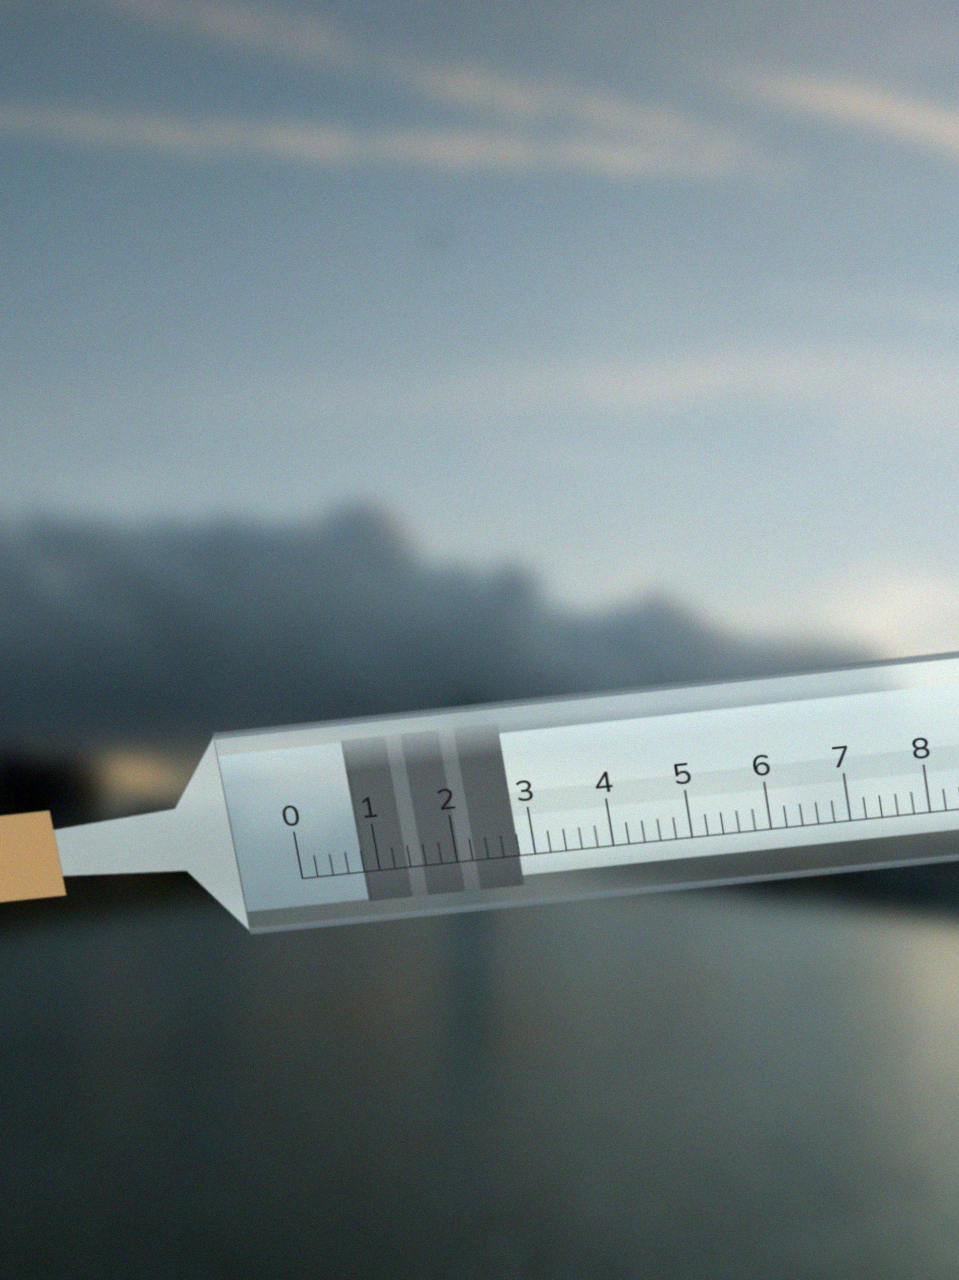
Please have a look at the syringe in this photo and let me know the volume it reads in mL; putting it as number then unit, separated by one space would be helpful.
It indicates 0.8 mL
